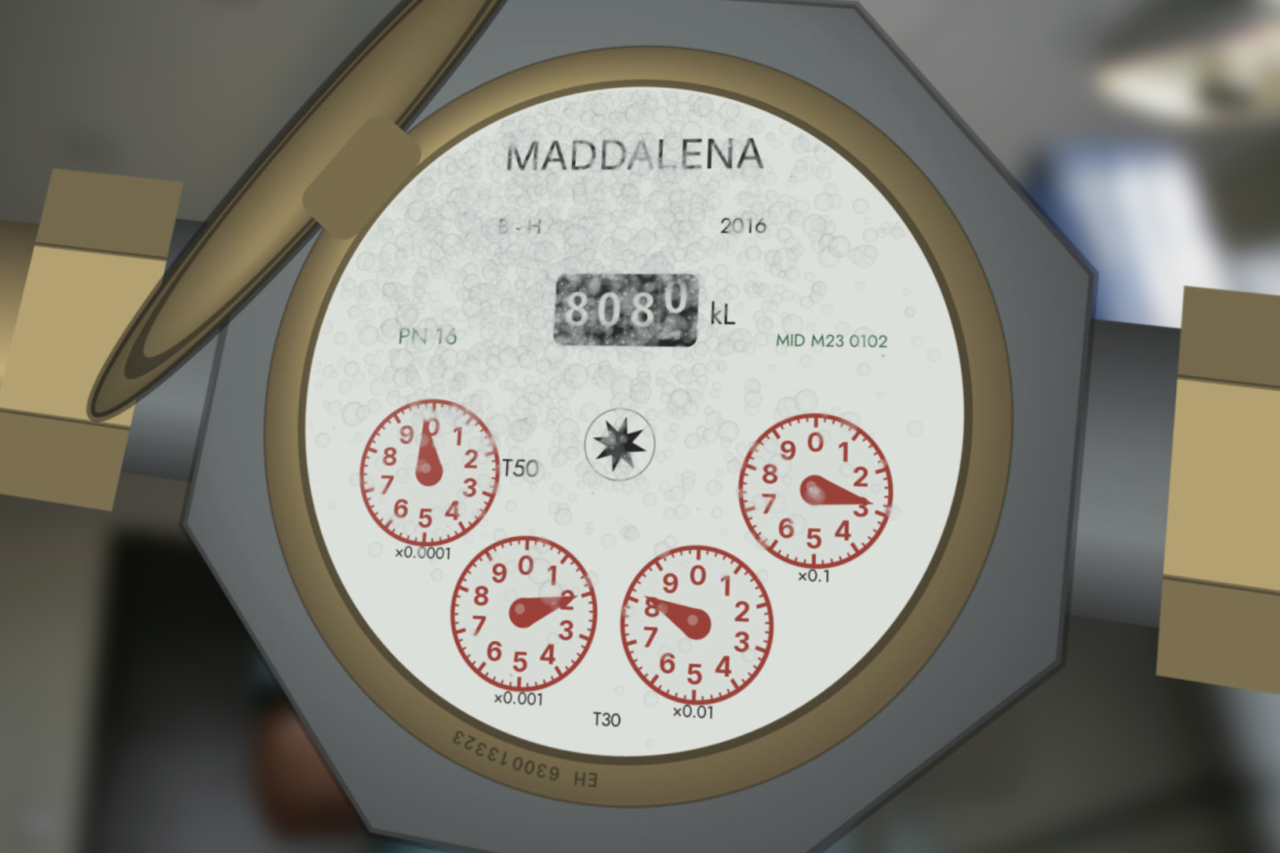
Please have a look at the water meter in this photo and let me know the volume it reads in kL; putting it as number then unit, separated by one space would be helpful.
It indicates 8080.2819 kL
